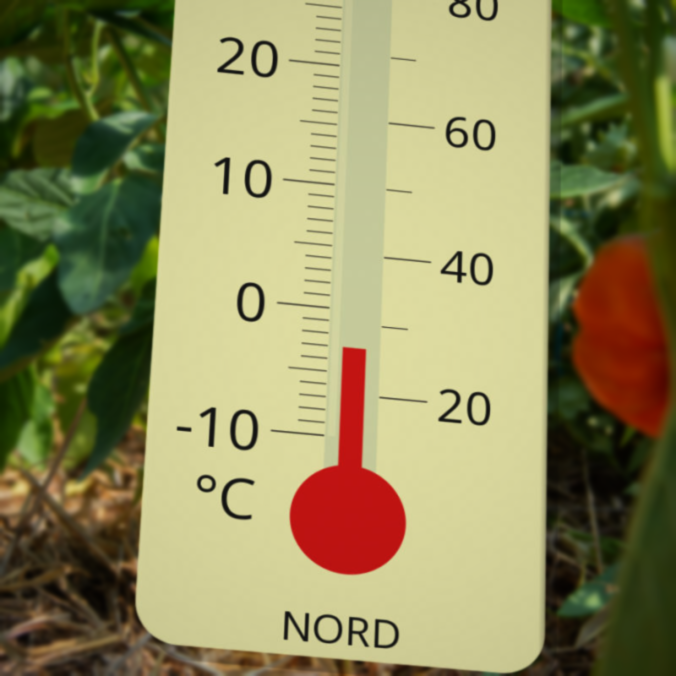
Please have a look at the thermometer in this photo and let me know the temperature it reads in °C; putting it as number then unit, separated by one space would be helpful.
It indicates -3 °C
